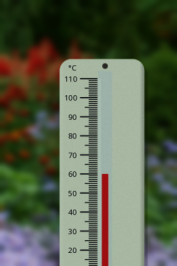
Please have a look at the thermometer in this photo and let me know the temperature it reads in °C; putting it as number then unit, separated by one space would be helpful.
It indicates 60 °C
